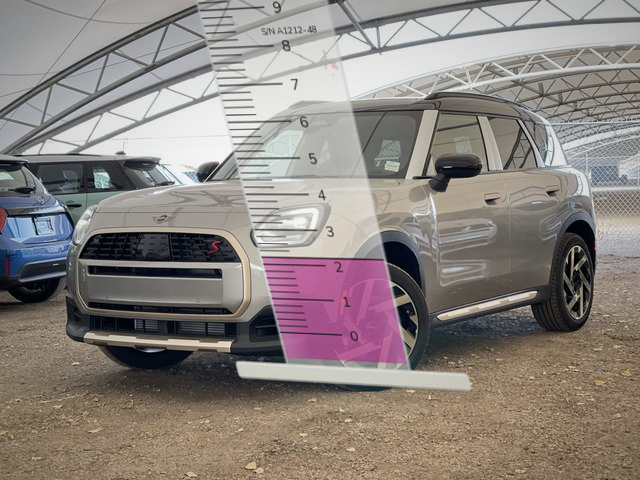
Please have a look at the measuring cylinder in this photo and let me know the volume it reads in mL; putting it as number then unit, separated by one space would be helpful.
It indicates 2.2 mL
